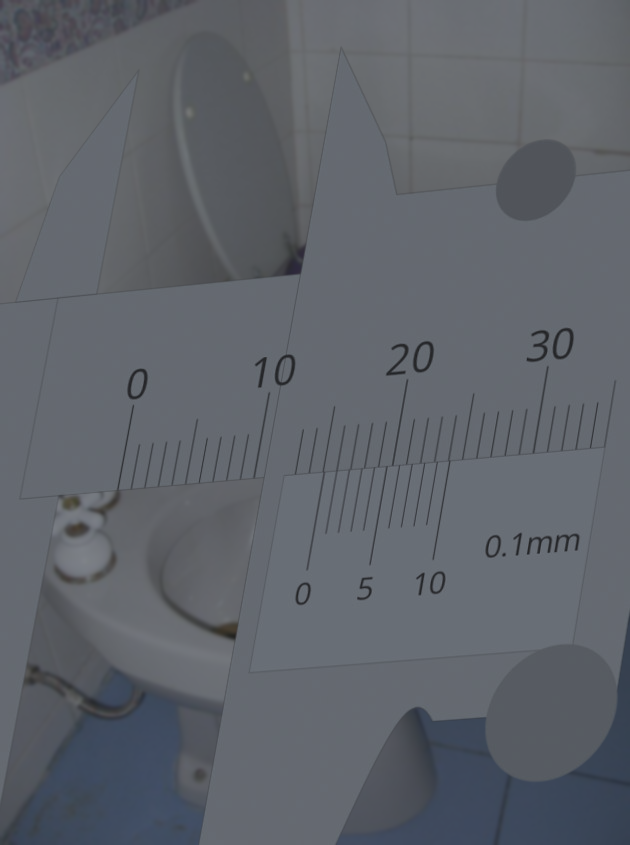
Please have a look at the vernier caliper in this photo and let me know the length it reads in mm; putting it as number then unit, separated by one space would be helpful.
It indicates 15.1 mm
